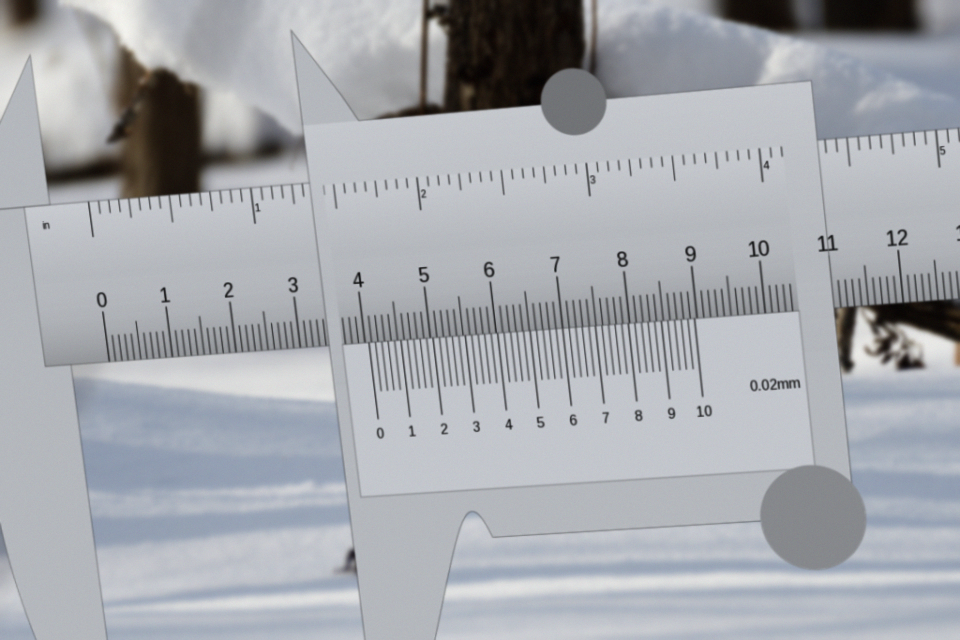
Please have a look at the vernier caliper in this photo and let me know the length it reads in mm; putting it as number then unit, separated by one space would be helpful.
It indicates 40.6 mm
